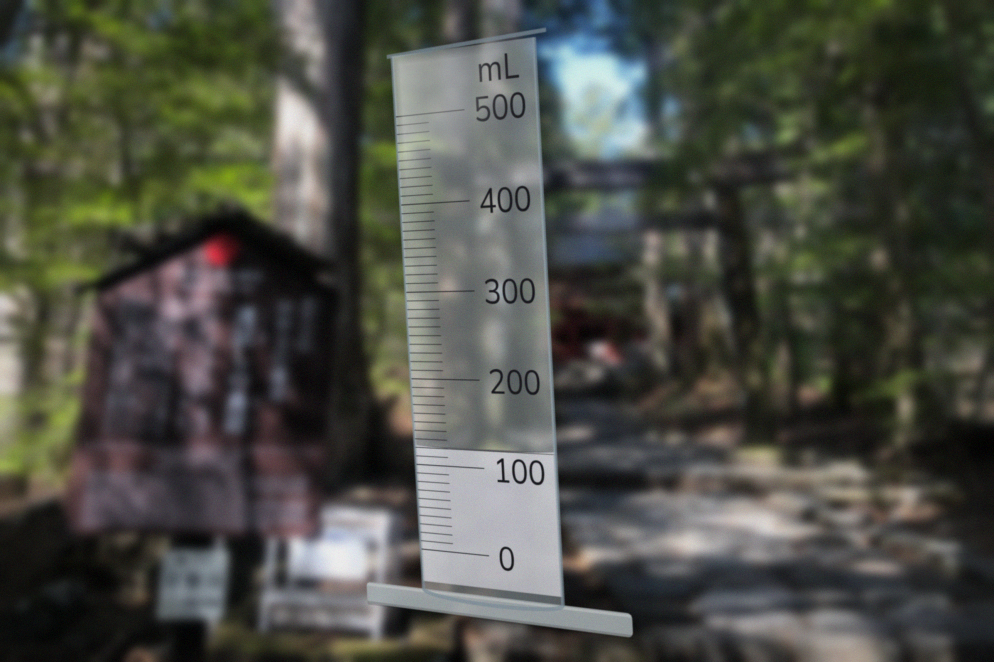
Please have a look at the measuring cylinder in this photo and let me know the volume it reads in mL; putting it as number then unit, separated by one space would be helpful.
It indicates 120 mL
